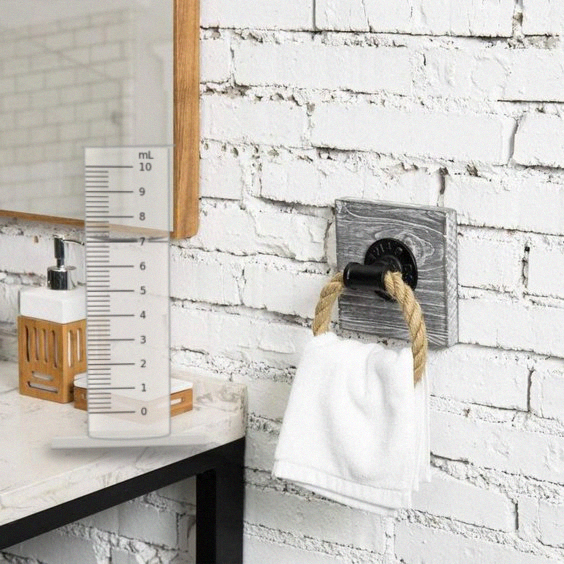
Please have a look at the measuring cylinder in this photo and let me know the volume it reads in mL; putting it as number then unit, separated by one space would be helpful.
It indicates 7 mL
